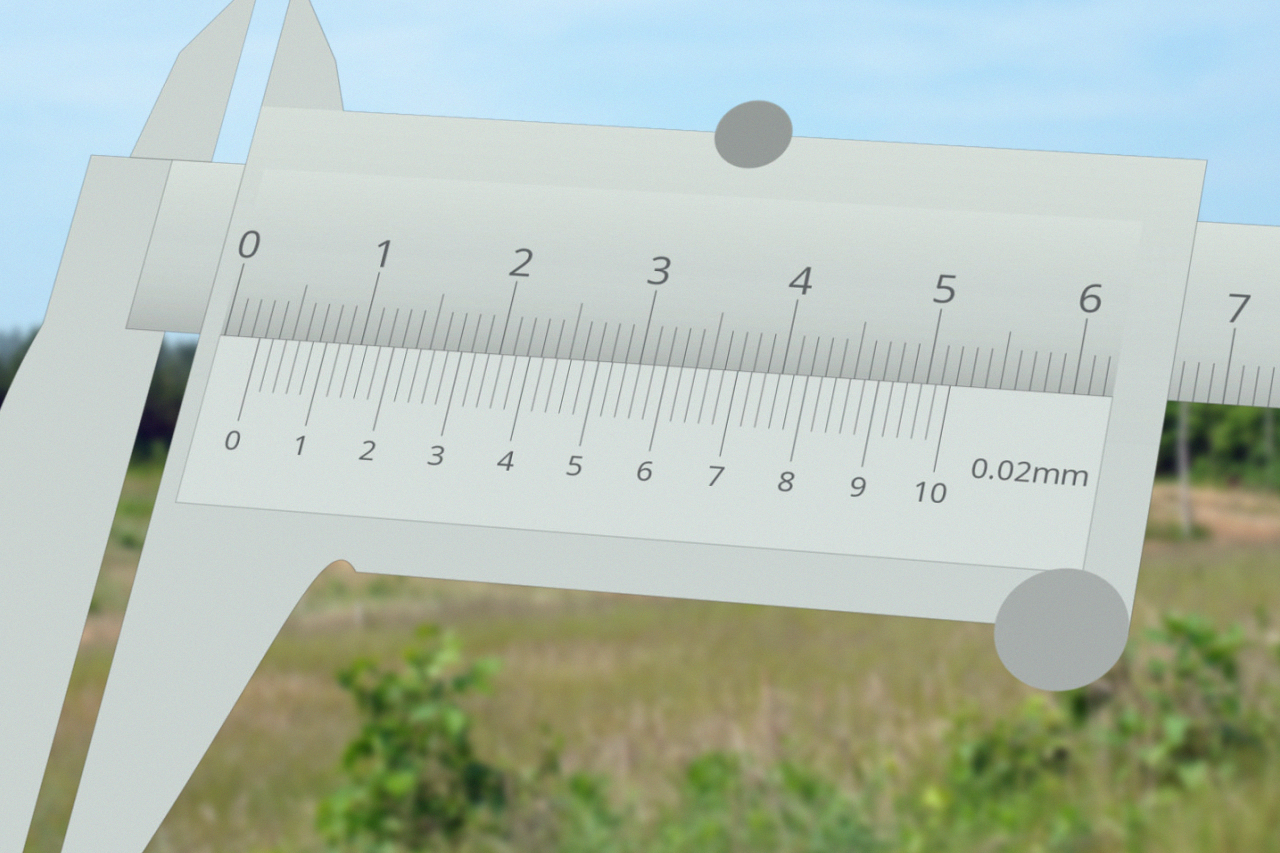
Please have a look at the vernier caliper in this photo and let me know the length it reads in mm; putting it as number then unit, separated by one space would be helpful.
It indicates 2.6 mm
